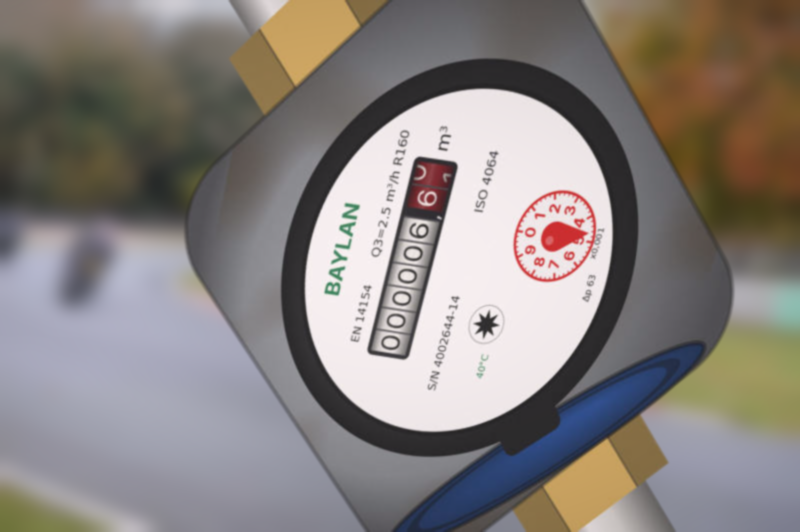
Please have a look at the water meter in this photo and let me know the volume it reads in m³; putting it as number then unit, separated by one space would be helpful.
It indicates 6.604 m³
